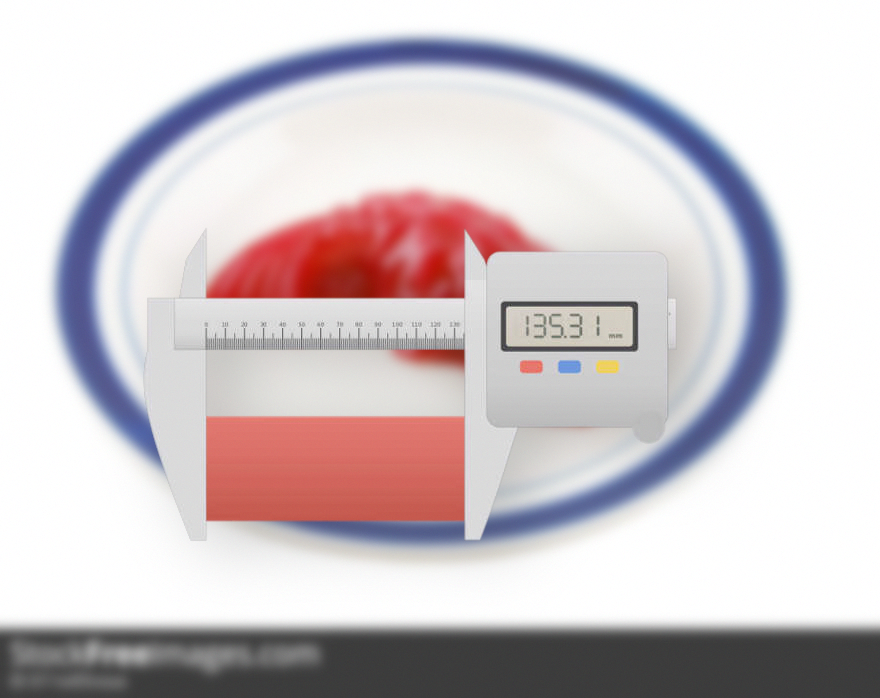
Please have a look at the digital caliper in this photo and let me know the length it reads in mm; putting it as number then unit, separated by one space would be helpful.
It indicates 135.31 mm
